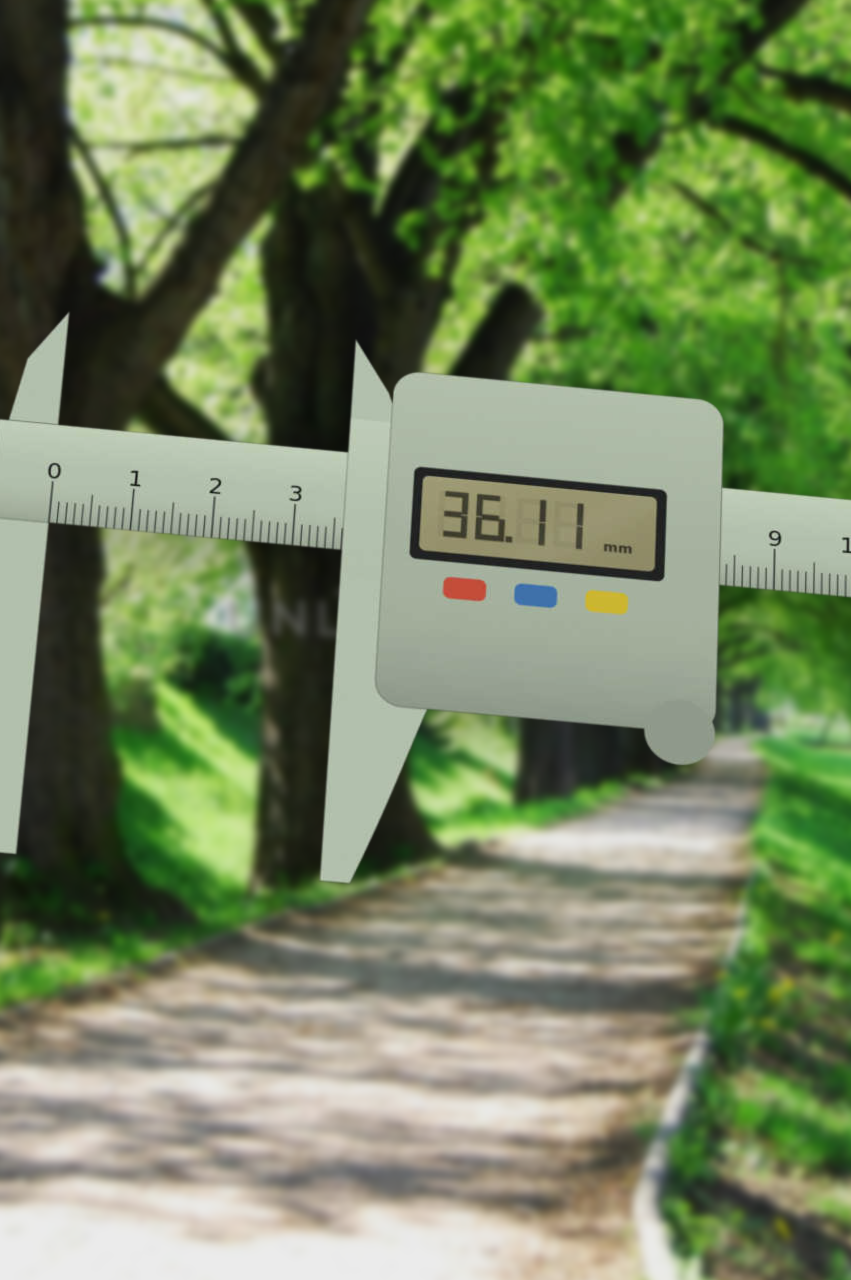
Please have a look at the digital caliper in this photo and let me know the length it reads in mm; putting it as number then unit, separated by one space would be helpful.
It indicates 36.11 mm
